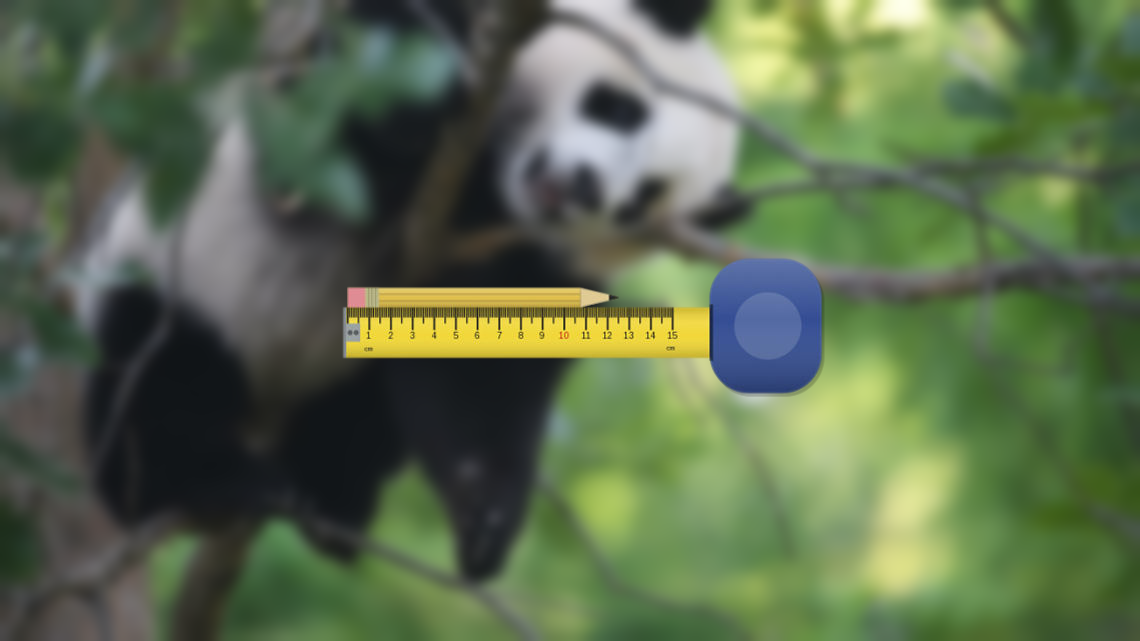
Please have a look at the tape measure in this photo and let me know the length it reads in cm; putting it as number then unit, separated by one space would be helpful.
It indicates 12.5 cm
